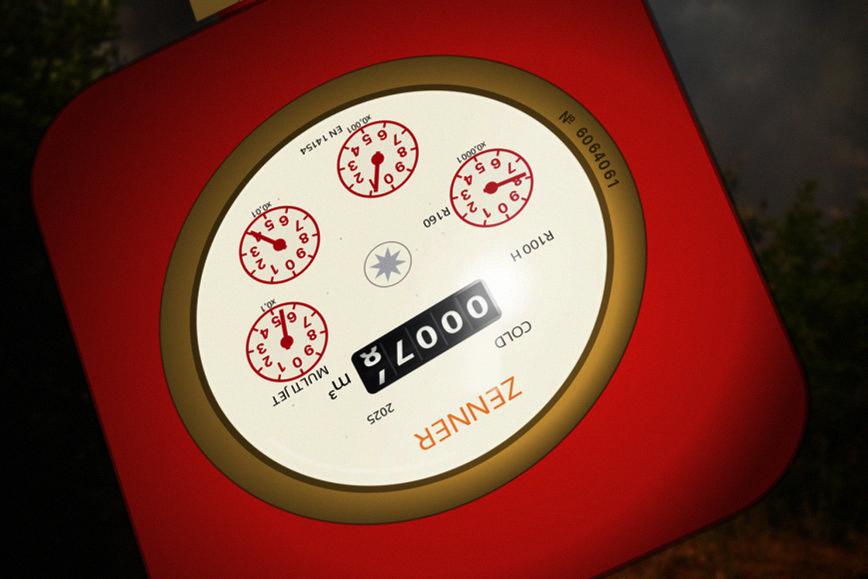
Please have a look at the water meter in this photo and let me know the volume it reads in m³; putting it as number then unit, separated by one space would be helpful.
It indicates 77.5407 m³
